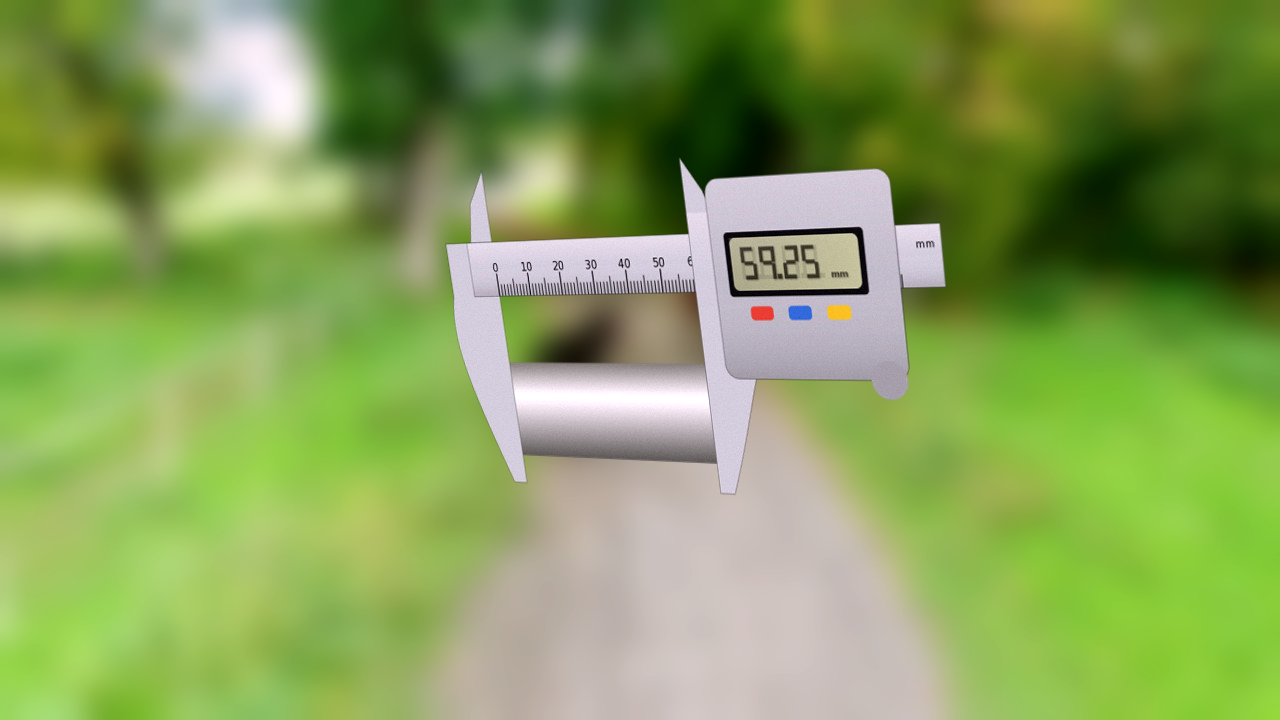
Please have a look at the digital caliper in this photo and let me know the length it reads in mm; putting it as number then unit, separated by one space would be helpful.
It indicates 59.25 mm
